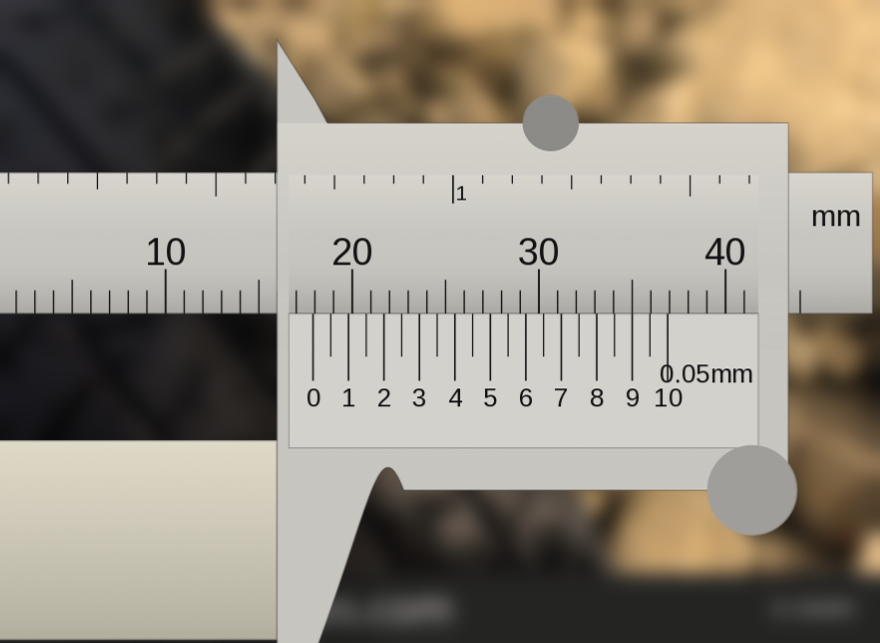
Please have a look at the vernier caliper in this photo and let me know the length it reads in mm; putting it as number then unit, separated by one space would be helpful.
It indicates 17.9 mm
